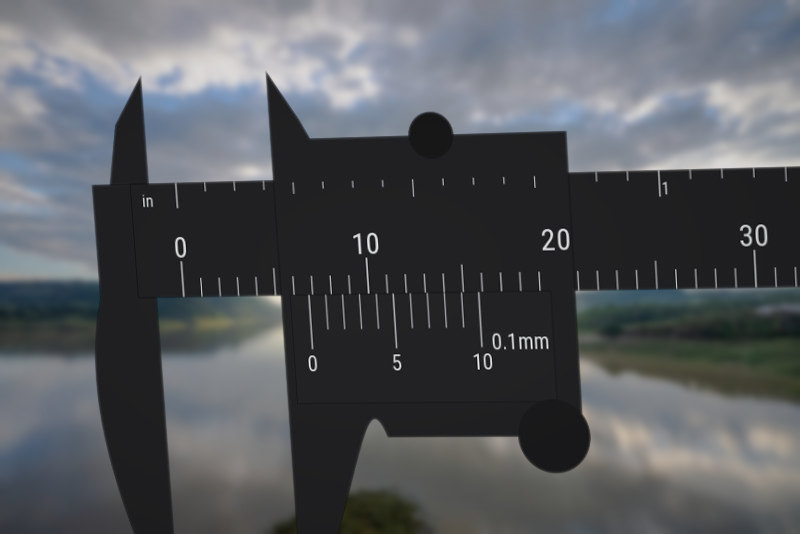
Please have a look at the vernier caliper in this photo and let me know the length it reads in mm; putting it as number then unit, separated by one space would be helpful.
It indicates 6.8 mm
